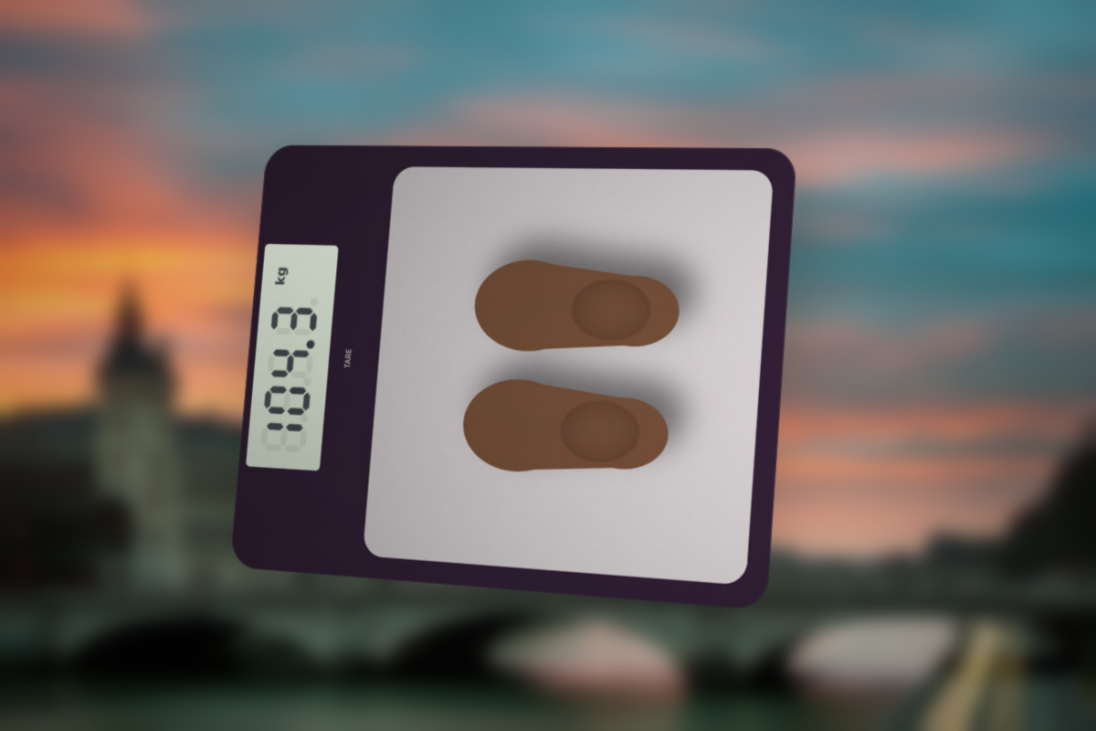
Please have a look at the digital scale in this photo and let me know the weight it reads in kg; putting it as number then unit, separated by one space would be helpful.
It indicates 104.3 kg
